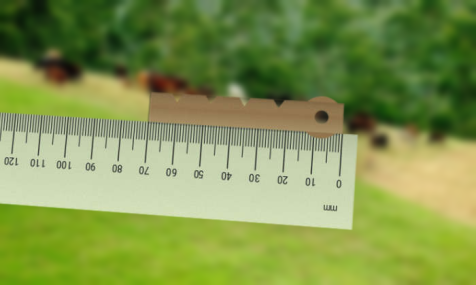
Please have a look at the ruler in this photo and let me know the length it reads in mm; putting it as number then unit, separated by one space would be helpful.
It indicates 70 mm
